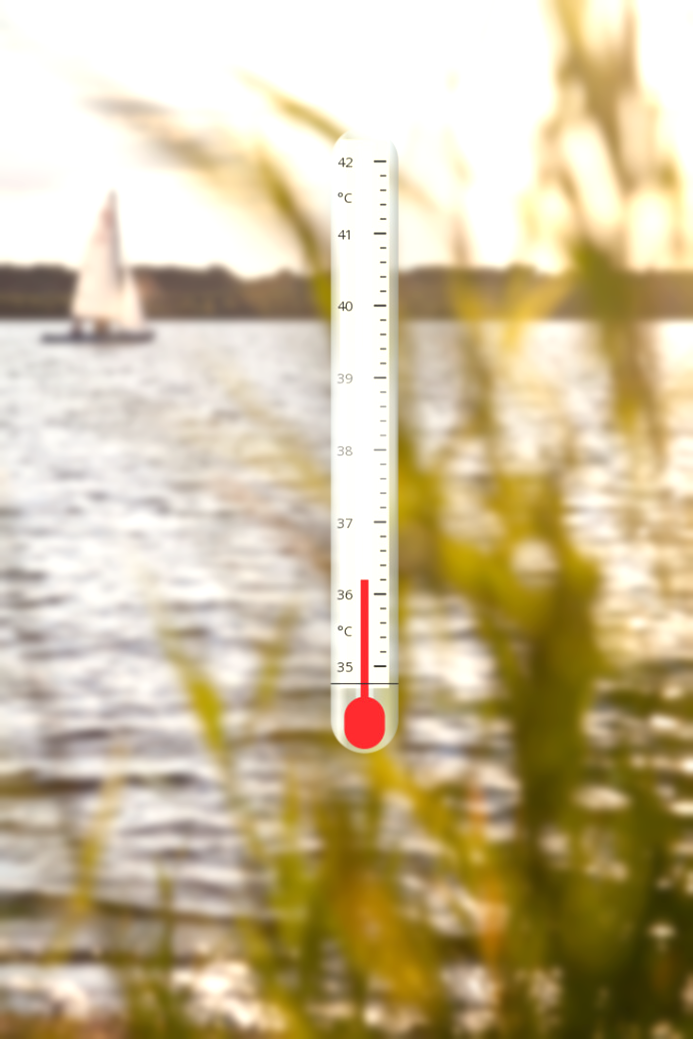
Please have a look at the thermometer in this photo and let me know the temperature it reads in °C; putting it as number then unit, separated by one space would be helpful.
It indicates 36.2 °C
